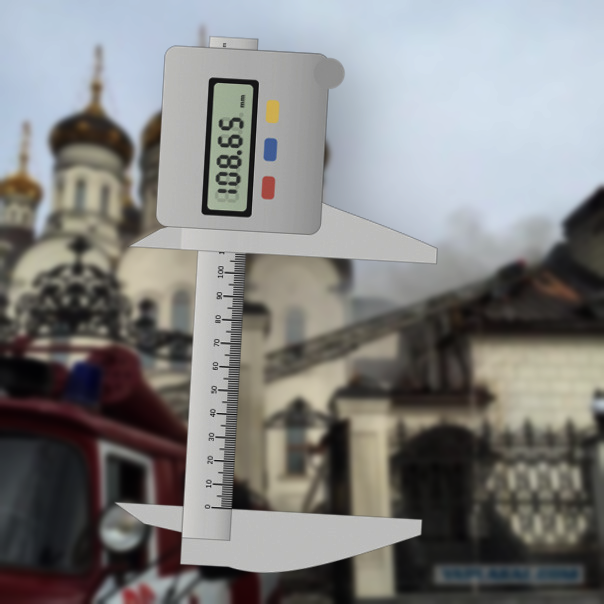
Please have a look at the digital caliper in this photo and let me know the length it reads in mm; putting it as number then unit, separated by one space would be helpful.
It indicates 108.65 mm
